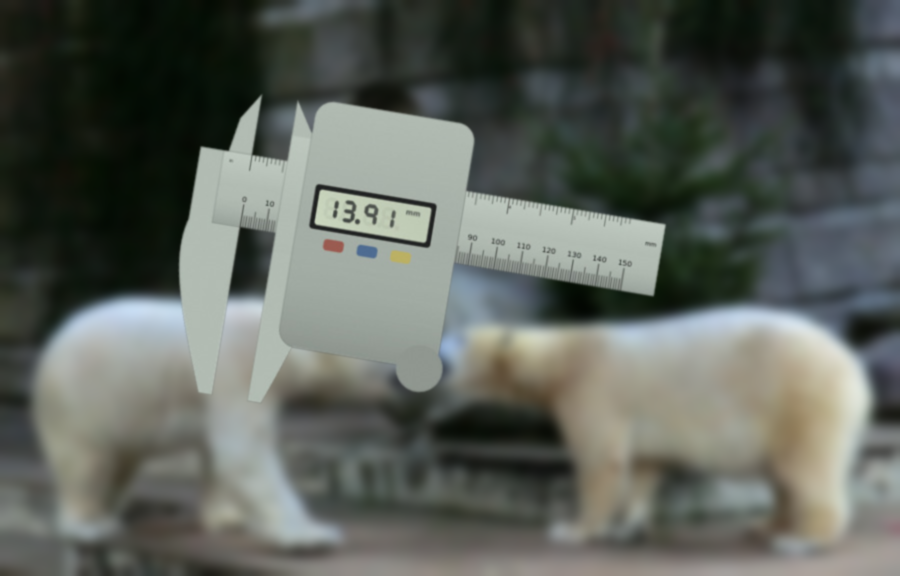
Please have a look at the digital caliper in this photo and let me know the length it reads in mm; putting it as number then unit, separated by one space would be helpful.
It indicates 13.91 mm
